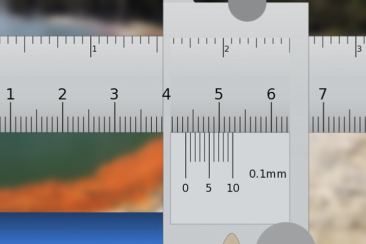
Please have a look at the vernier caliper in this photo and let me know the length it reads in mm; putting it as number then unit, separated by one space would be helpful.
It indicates 43.6 mm
